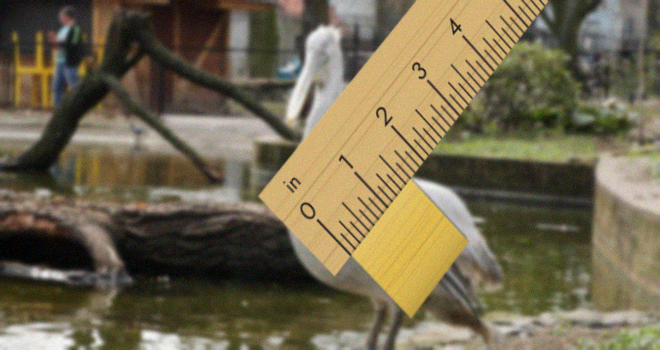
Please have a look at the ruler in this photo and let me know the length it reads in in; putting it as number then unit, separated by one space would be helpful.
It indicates 1.625 in
